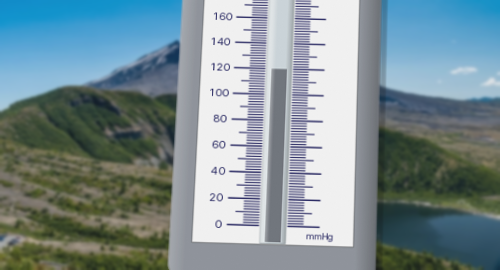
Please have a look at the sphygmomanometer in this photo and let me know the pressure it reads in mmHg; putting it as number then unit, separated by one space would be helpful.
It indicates 120 mmHg
